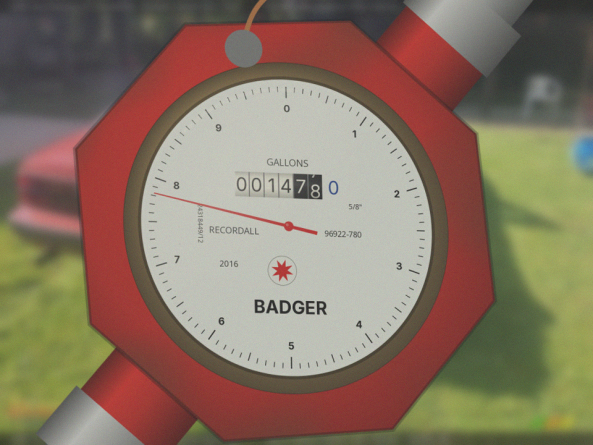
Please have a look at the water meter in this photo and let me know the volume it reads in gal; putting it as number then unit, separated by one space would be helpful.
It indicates 14777.8 gal
